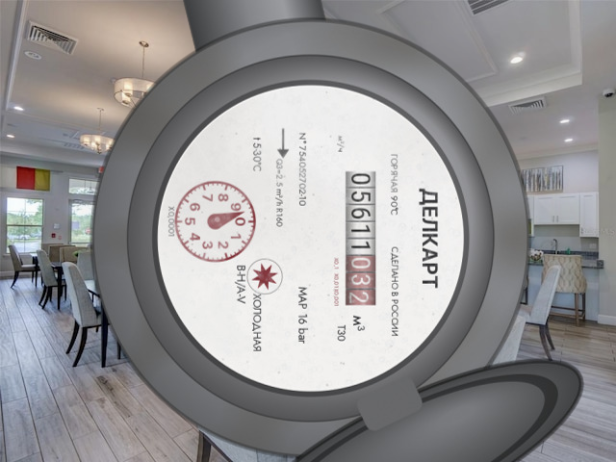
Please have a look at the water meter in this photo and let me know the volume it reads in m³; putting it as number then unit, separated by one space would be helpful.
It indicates 5611.0319 m³
